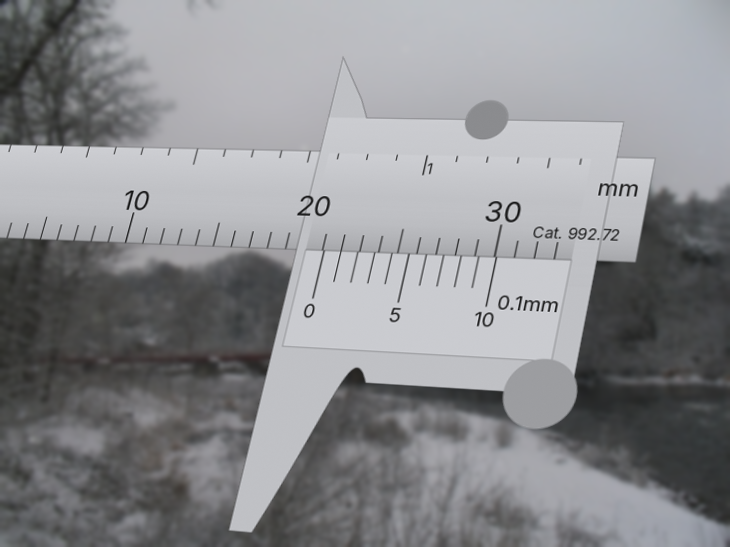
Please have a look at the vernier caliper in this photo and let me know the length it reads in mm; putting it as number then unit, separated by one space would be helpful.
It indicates 21.1 mm
